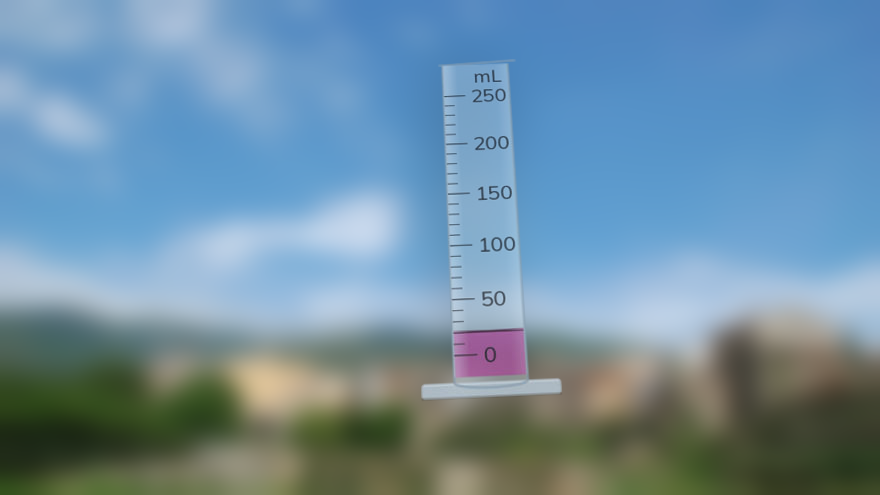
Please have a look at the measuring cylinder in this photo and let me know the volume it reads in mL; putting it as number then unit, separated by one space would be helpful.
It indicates 20 mL
